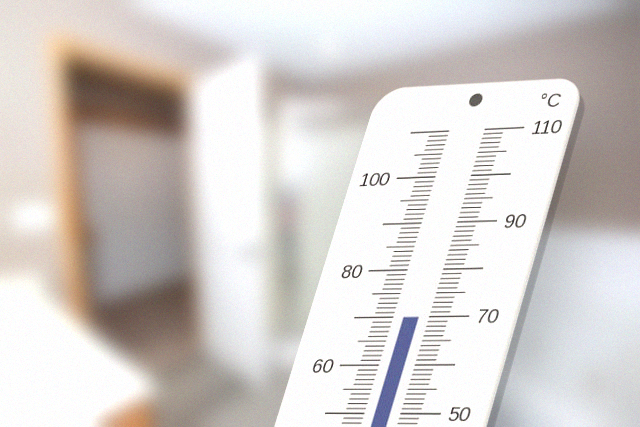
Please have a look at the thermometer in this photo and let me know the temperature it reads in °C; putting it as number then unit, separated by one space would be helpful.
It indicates 70 °C
